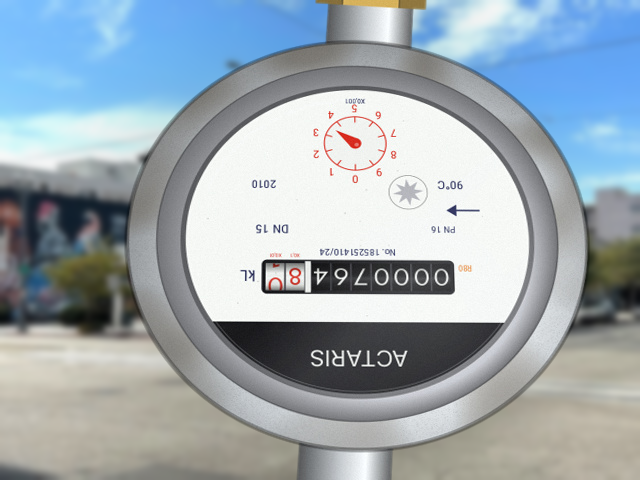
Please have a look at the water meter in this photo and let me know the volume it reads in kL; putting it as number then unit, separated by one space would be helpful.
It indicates 764.803 kL
